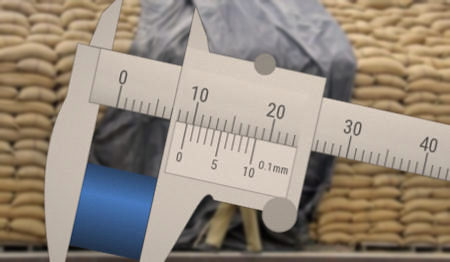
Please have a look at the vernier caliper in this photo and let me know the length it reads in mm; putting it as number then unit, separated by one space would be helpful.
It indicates 9.2 mm
